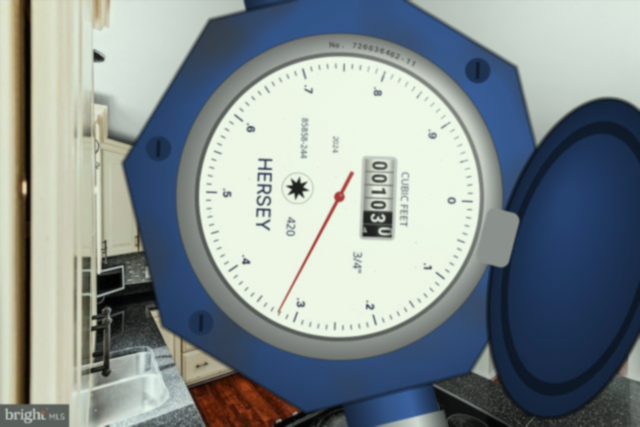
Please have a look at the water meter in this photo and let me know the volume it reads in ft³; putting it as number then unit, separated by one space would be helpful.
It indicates 1030.32 ft³
